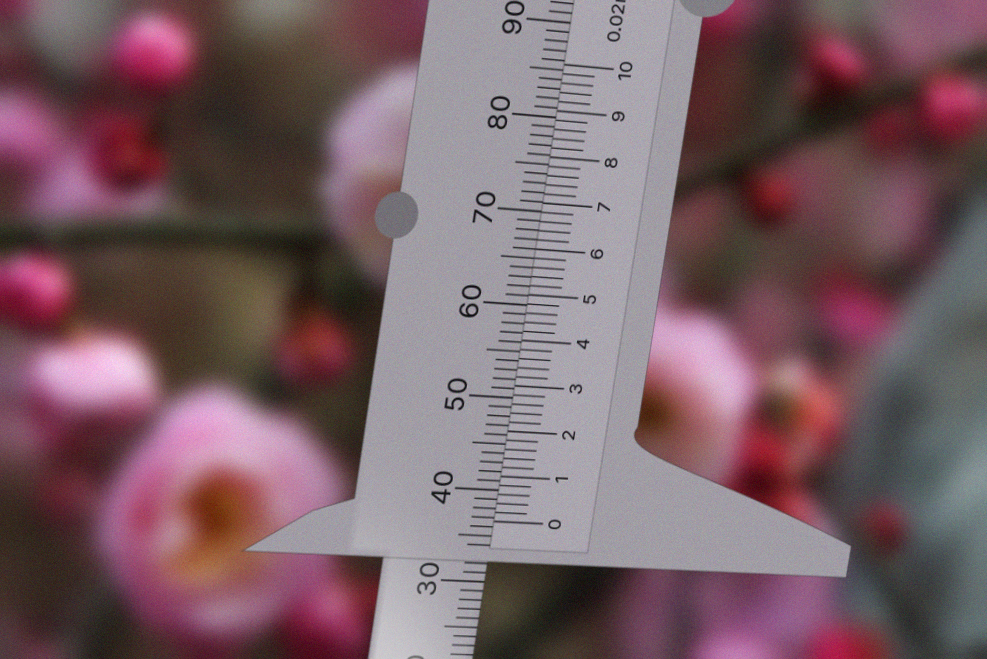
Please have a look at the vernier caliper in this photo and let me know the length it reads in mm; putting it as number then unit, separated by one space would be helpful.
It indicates 36.6 mm
